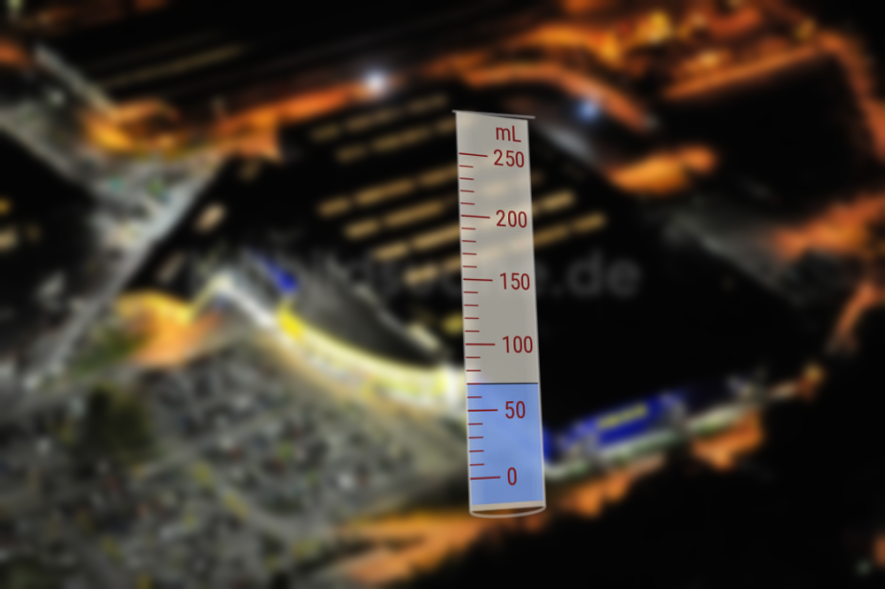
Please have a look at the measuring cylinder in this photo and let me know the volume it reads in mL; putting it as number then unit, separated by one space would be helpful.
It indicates 70 mL
